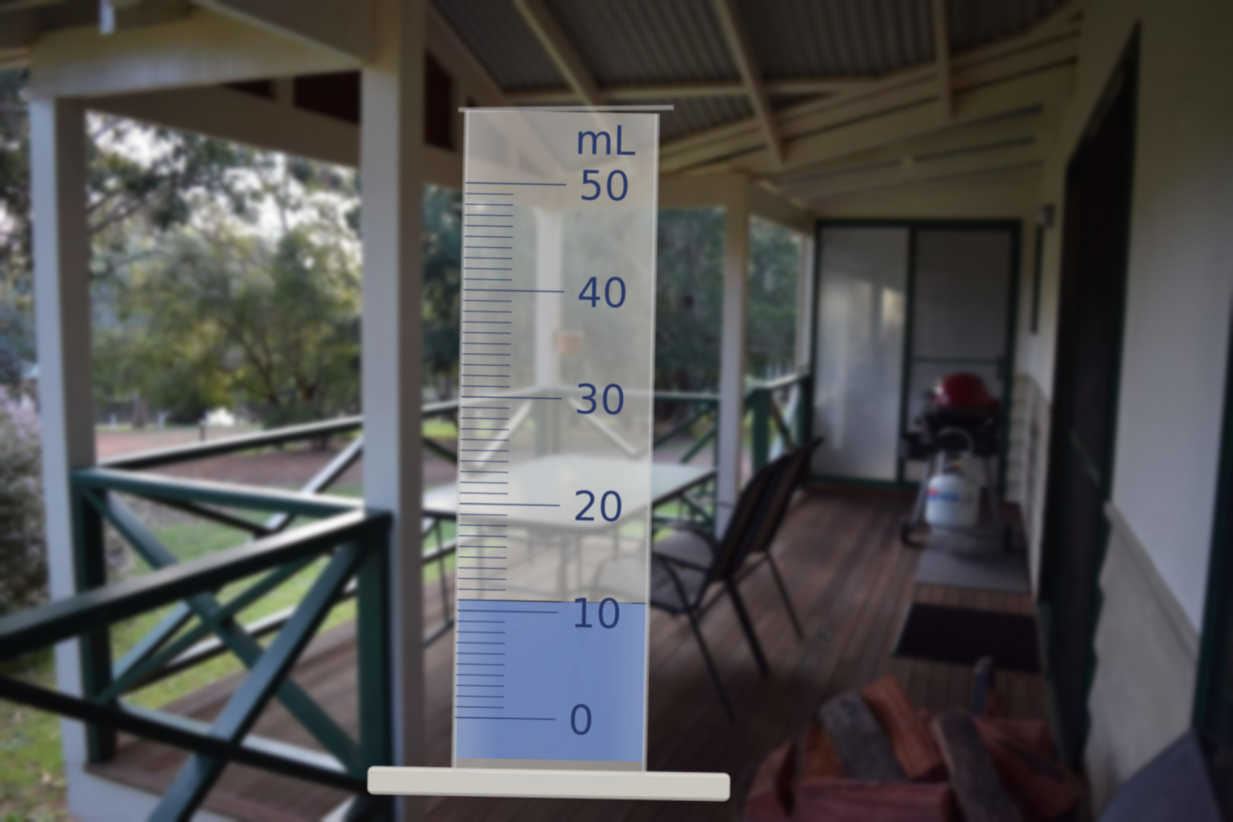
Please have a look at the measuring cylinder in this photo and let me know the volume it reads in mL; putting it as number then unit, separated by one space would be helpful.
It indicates 11 mL
